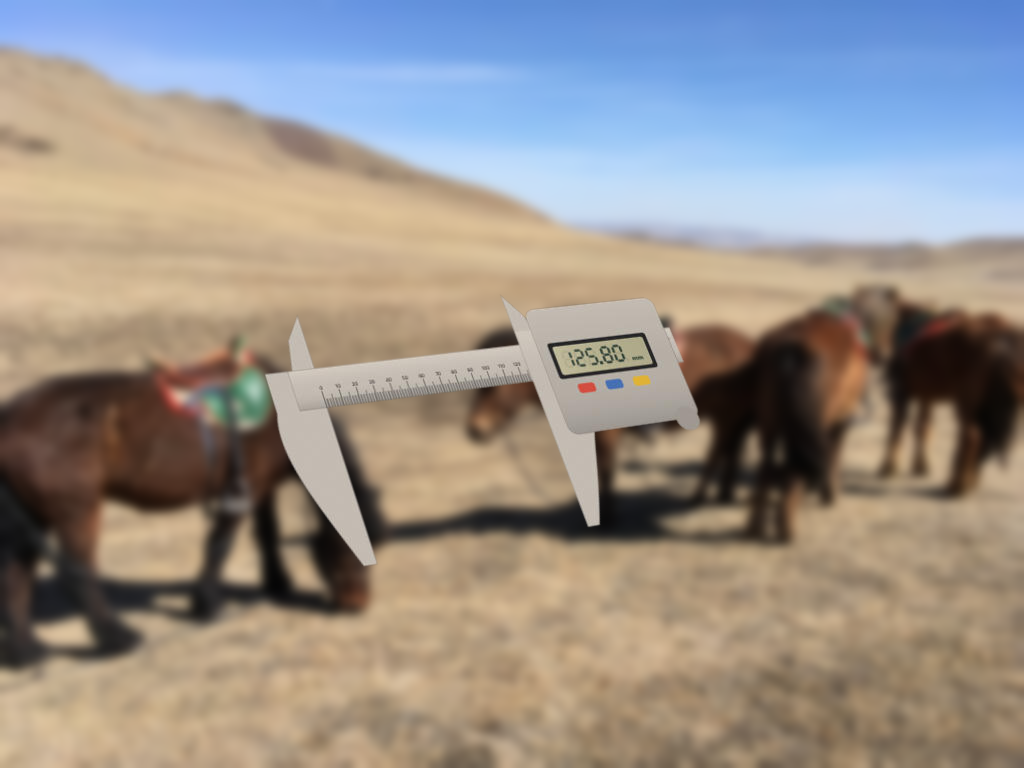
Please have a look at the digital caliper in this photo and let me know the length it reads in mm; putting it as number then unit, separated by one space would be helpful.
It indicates 125.80 mm
